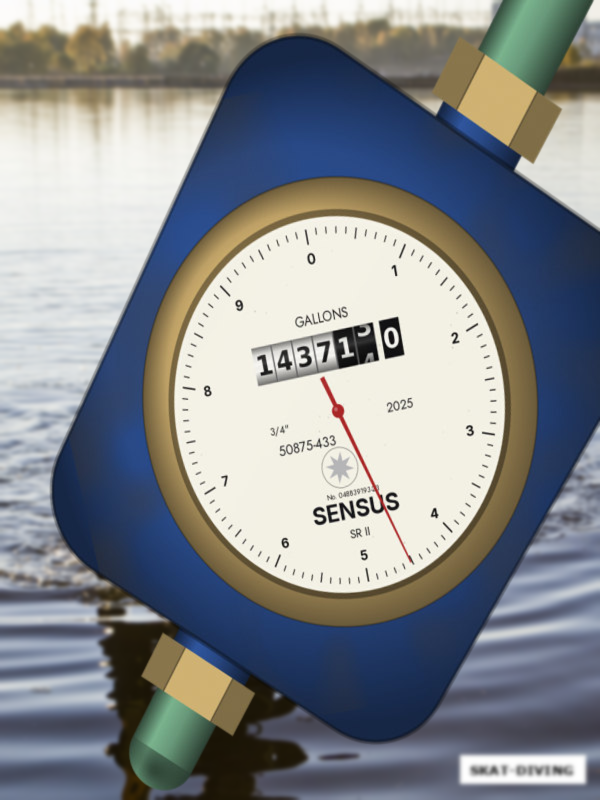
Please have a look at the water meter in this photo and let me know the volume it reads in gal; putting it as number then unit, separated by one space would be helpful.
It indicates 1437134.5 gal
